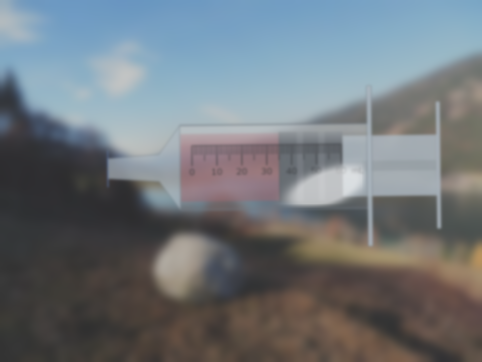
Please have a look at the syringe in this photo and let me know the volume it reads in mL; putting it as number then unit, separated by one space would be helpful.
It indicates 35 mL
